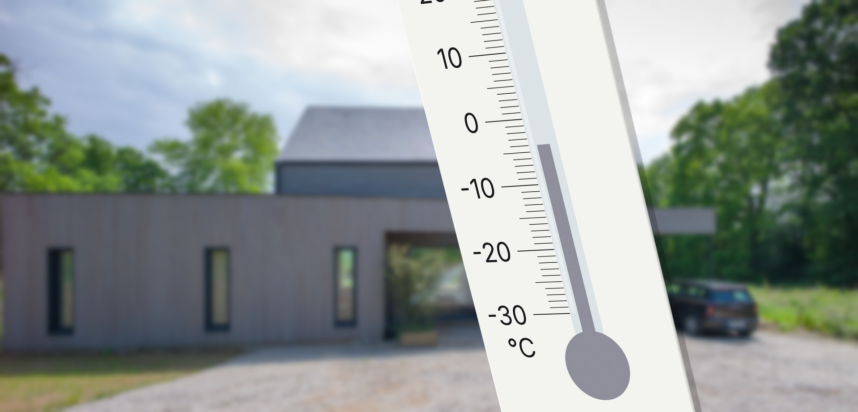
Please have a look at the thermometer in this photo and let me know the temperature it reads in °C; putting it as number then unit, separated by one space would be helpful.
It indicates -4 °C
